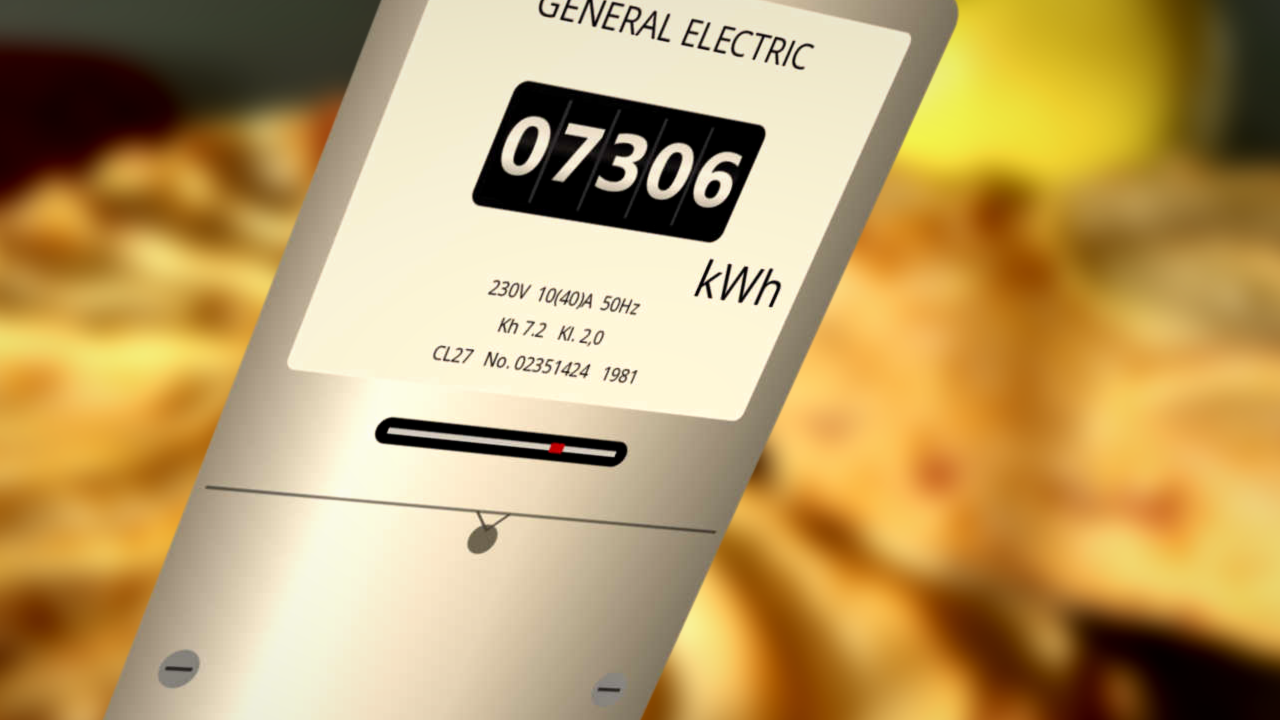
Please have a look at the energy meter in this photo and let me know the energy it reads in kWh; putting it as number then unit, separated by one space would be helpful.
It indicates 7306 kWh
